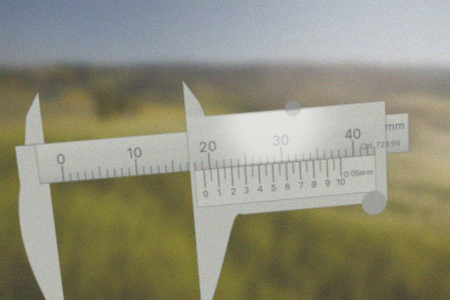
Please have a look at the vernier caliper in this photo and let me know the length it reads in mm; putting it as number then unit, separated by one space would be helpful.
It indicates 19.2 mm
